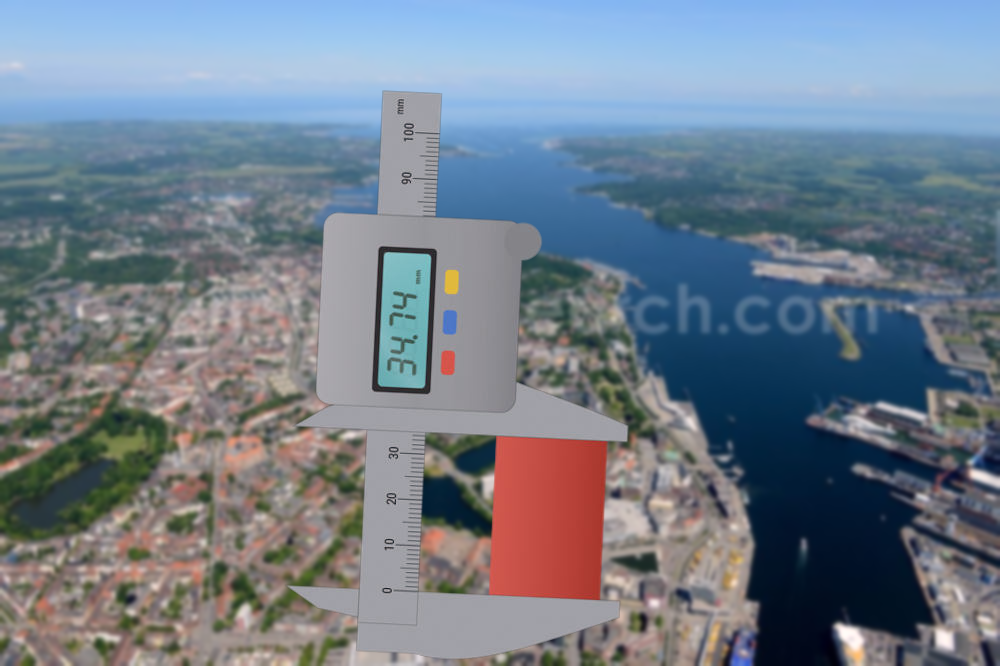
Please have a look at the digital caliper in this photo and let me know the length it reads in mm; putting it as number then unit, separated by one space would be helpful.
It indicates 34.74 mm
